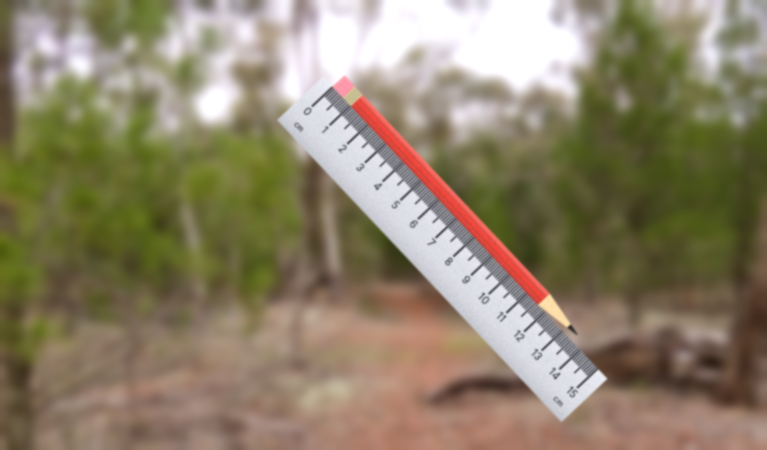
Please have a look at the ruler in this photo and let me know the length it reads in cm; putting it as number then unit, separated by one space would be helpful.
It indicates 13.5 cm
